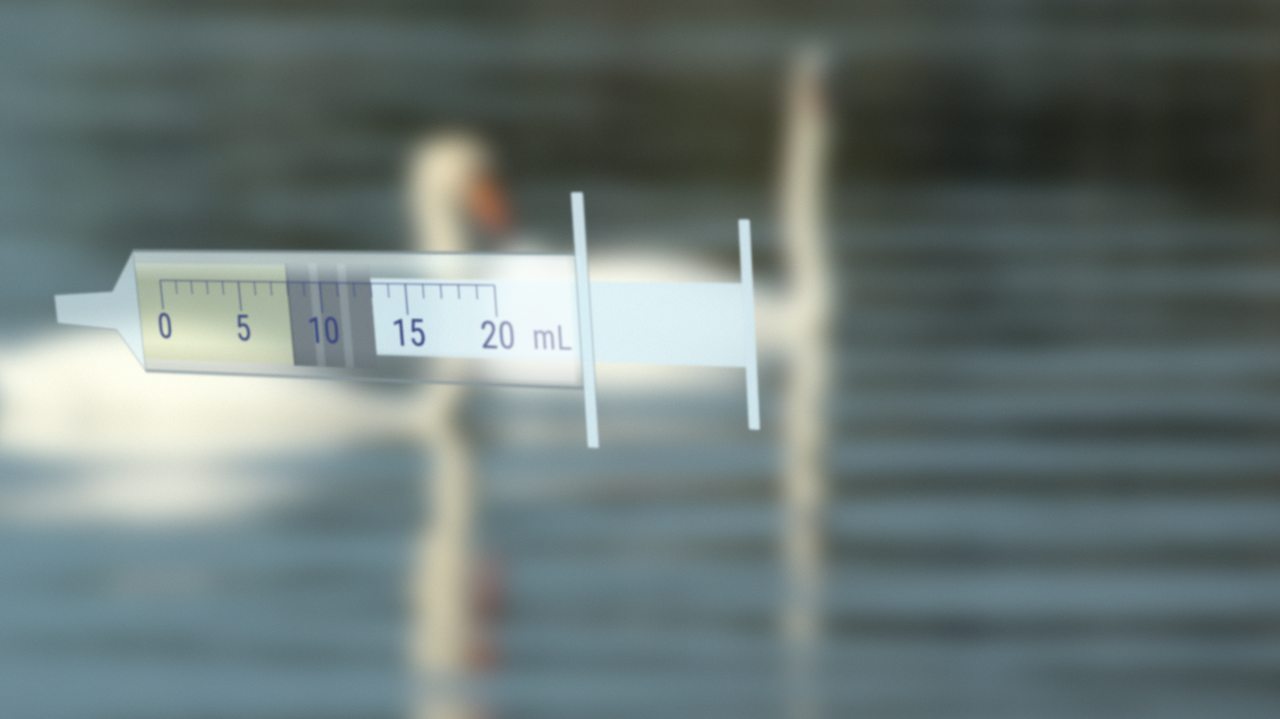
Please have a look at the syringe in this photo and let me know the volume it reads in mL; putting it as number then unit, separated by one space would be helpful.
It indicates 8 mL
